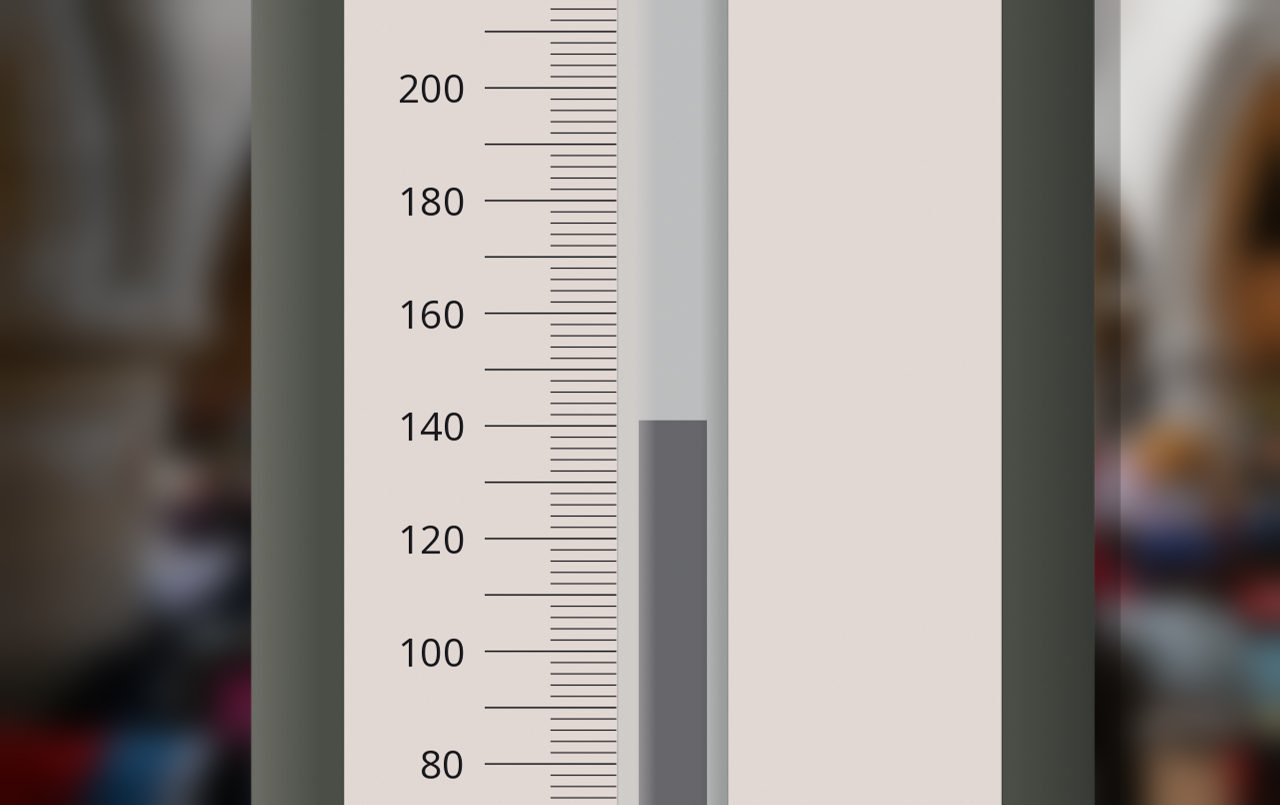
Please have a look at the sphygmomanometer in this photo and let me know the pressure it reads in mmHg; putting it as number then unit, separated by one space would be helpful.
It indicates 141 mmHg
